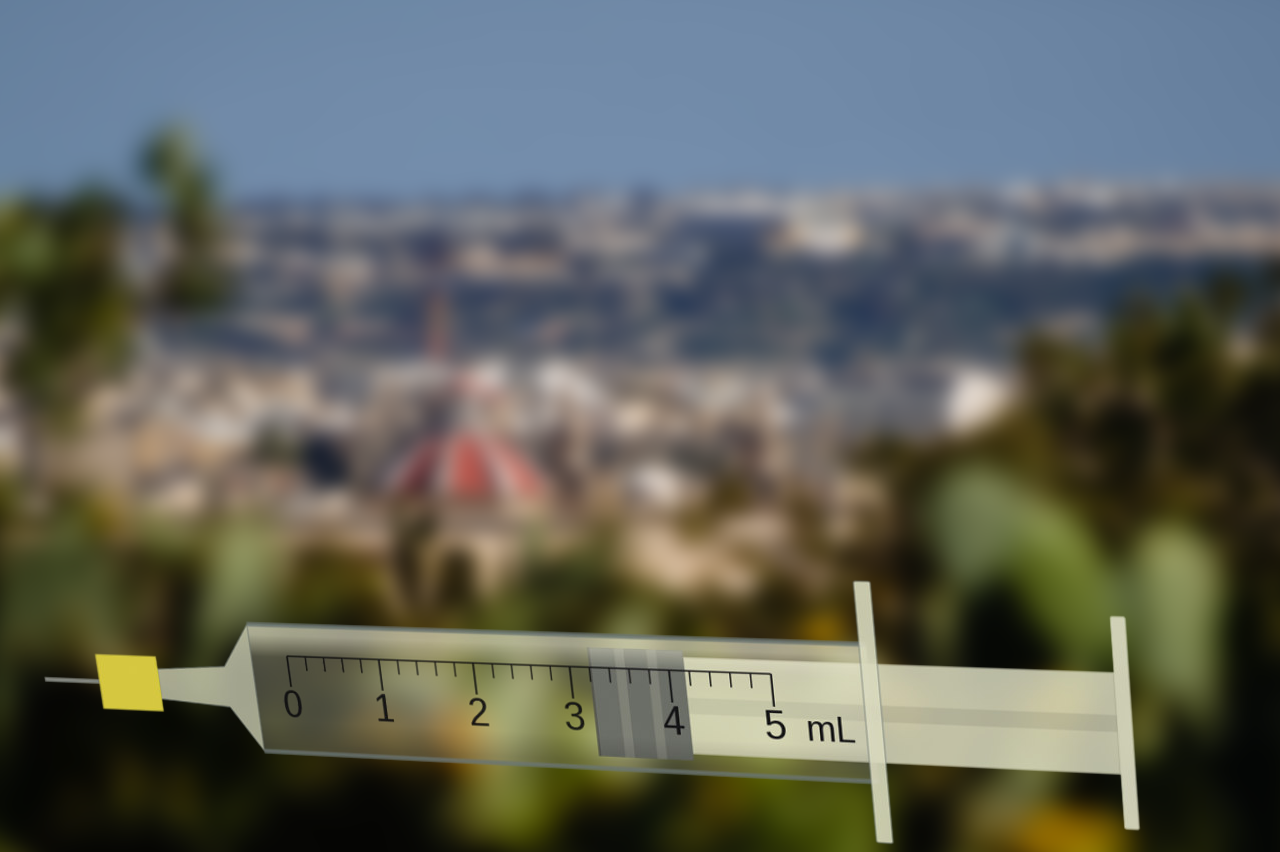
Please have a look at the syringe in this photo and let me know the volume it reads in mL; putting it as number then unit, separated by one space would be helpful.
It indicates 3.2 mL
